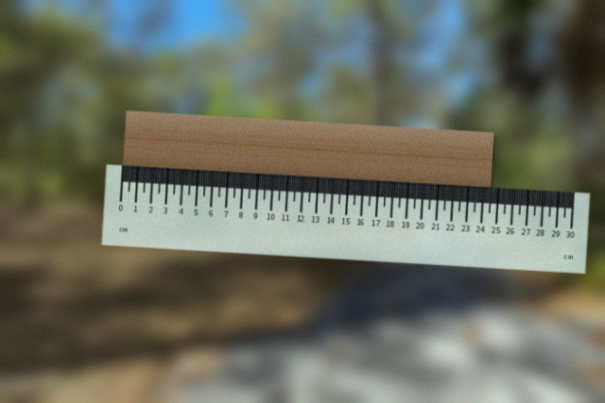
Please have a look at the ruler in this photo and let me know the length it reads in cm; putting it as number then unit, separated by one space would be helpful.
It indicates 24.5 cm
